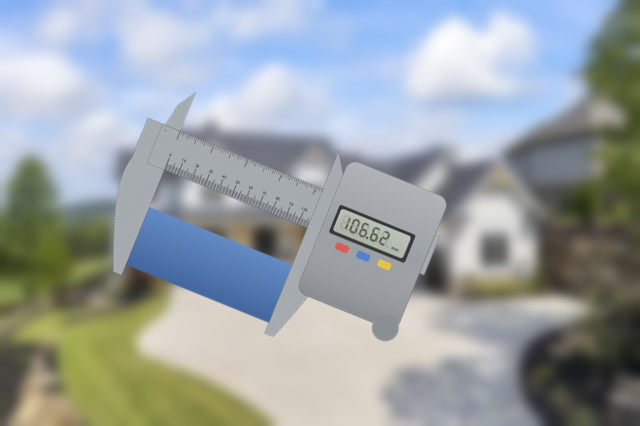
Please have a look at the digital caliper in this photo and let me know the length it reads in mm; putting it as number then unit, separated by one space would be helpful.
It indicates 106.62 mm
